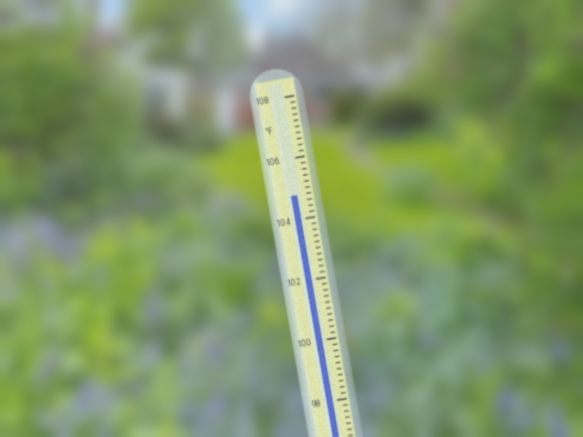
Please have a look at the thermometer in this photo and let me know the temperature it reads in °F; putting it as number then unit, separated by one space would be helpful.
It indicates 104.8 °F
